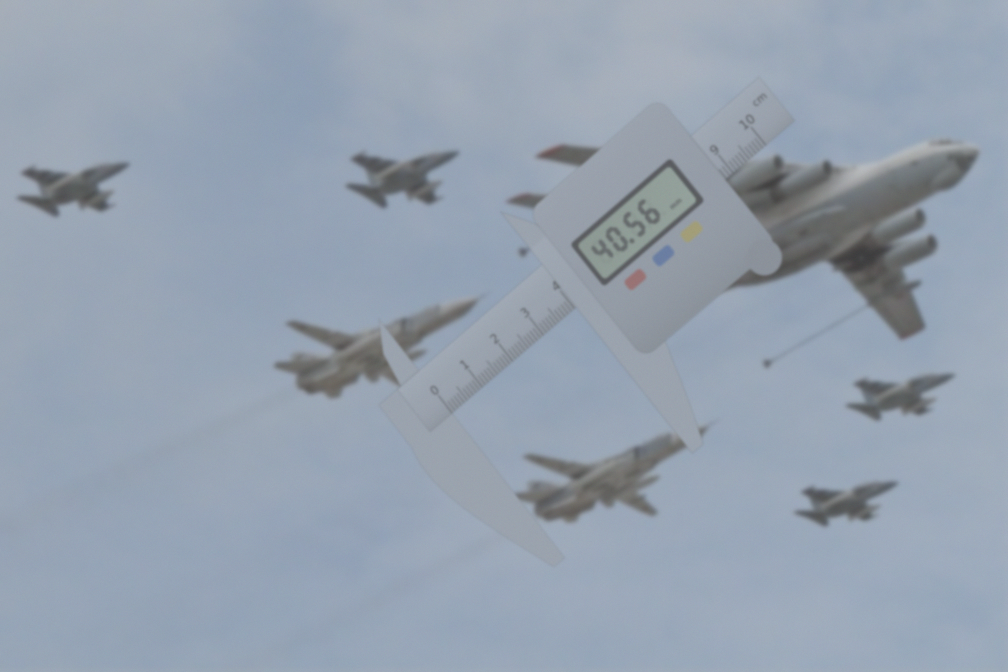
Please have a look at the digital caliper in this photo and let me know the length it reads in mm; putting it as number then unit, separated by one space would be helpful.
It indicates 40.56 mm
